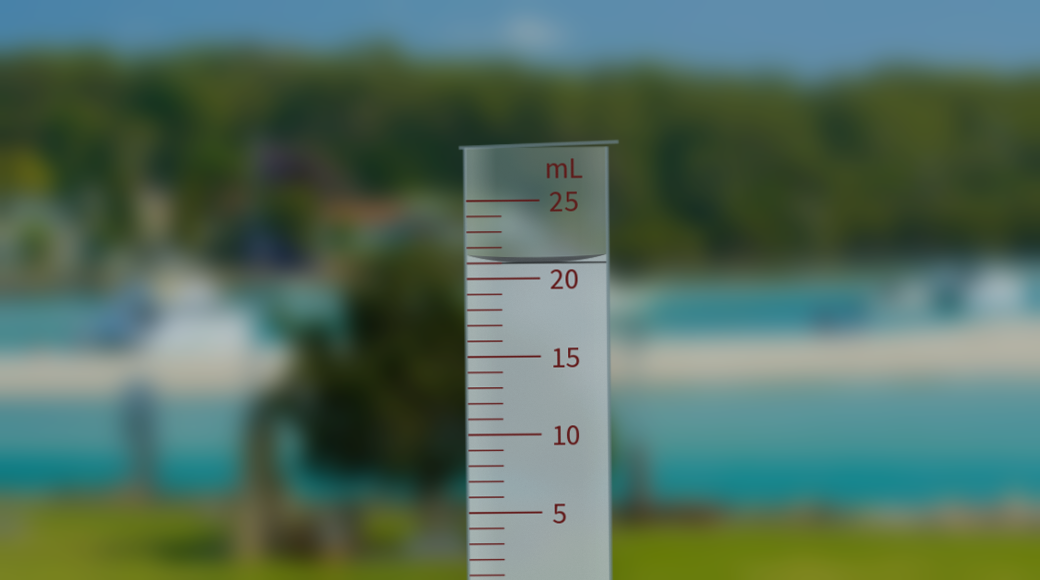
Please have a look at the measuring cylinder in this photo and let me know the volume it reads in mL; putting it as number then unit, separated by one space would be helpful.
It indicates 21 mL
